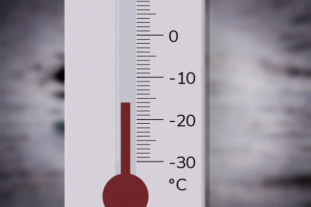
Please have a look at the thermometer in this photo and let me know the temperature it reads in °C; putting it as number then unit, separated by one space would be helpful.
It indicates -16 °C
